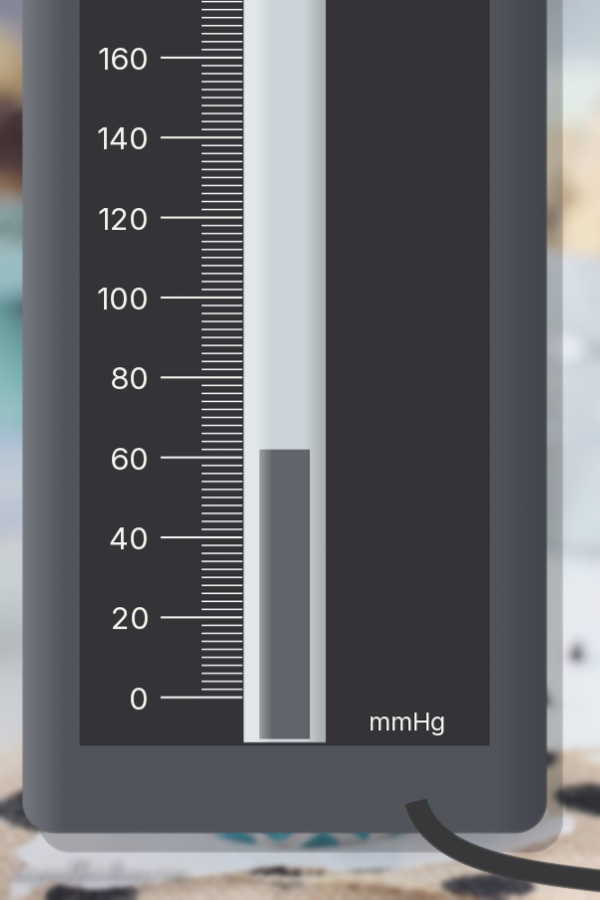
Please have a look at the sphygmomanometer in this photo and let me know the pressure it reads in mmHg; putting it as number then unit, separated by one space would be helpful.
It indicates 62 mmHg
